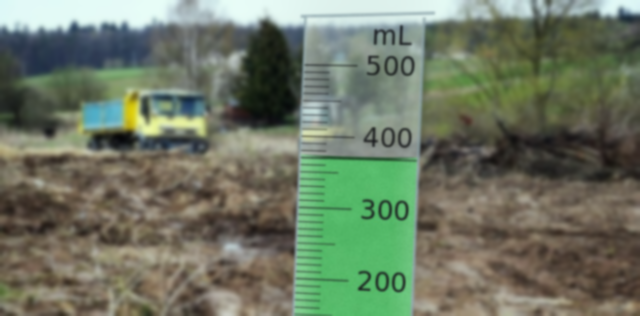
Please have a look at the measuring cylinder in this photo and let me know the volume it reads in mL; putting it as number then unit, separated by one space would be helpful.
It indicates 370 mL
